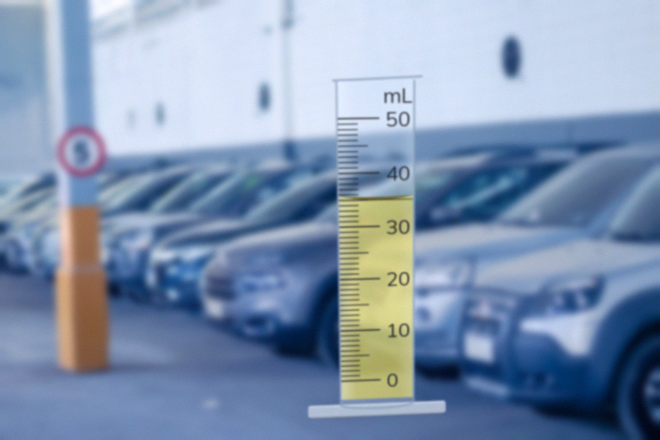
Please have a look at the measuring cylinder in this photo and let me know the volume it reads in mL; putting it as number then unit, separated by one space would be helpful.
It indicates 35 mL
